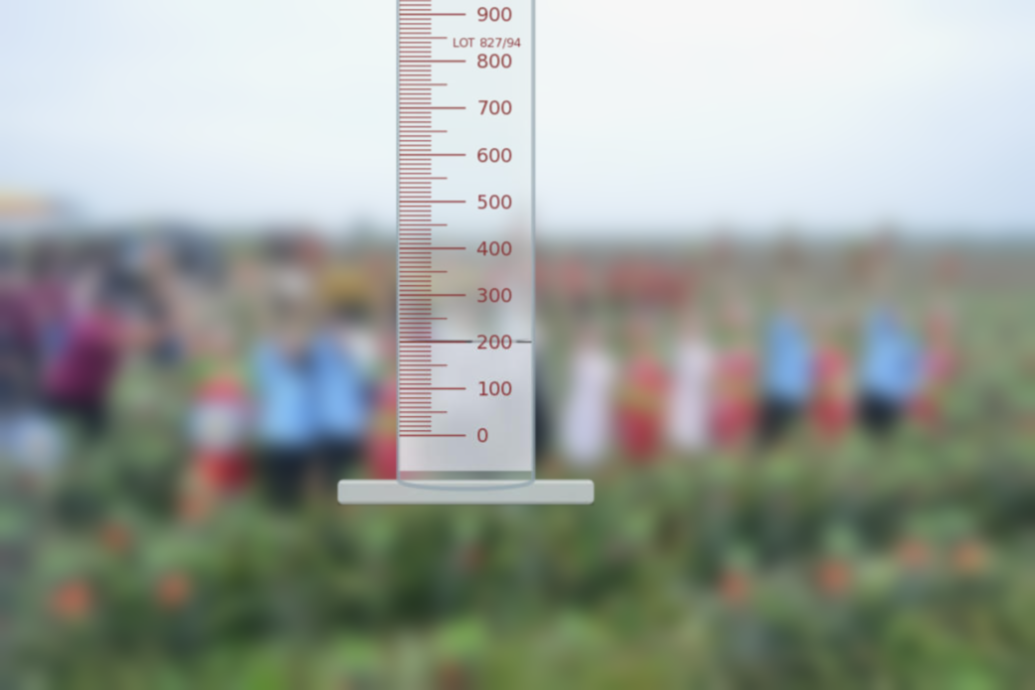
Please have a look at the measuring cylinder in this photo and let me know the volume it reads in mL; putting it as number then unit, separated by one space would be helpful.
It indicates 200 mL
